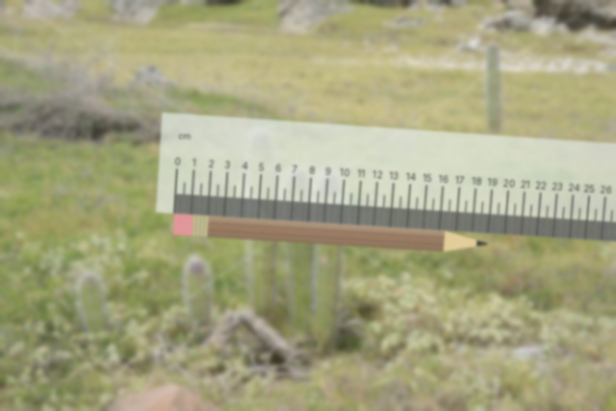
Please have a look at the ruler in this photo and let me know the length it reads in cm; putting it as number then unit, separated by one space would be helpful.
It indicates 19 cm
